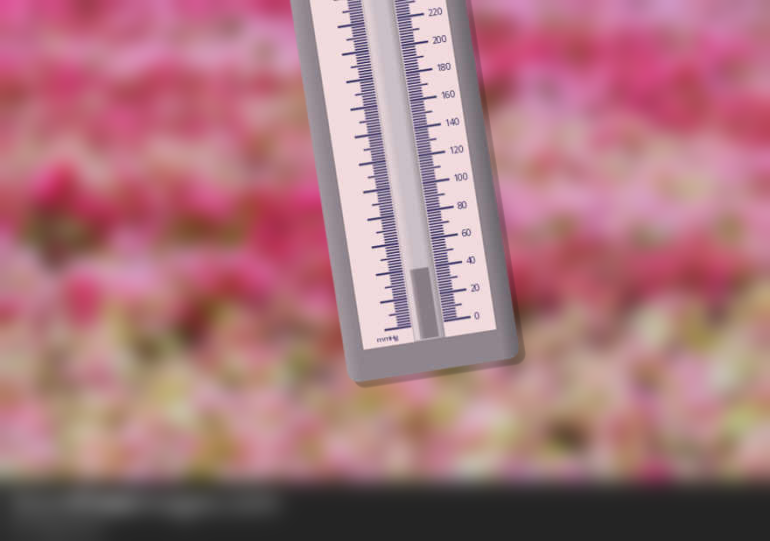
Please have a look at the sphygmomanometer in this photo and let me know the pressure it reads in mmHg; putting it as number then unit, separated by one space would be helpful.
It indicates 40 mmHg
